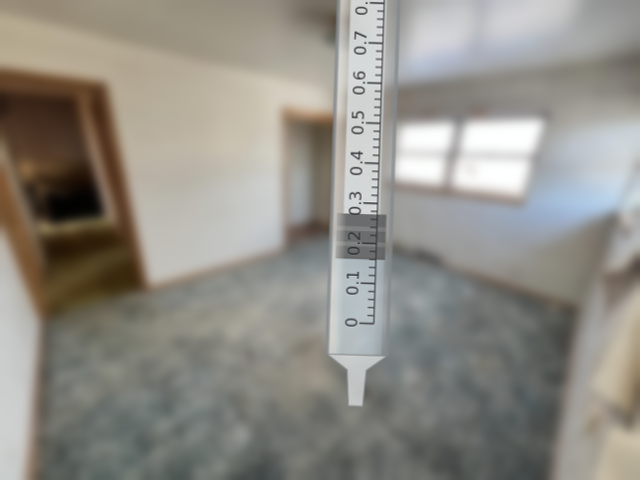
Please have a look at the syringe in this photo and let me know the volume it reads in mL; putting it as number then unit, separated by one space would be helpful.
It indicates 0.16 mL
